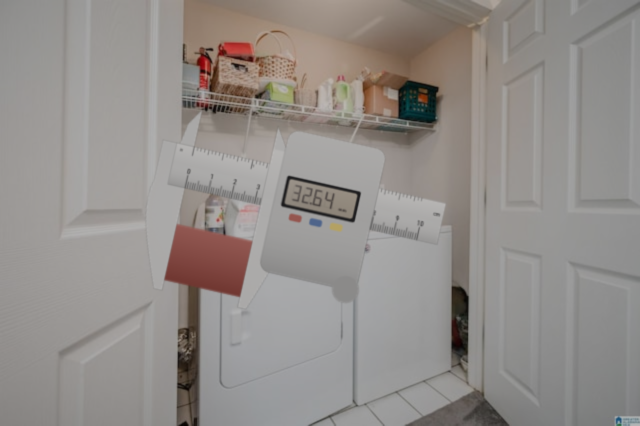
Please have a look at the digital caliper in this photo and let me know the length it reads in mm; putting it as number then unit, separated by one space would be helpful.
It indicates 32.64 mm
